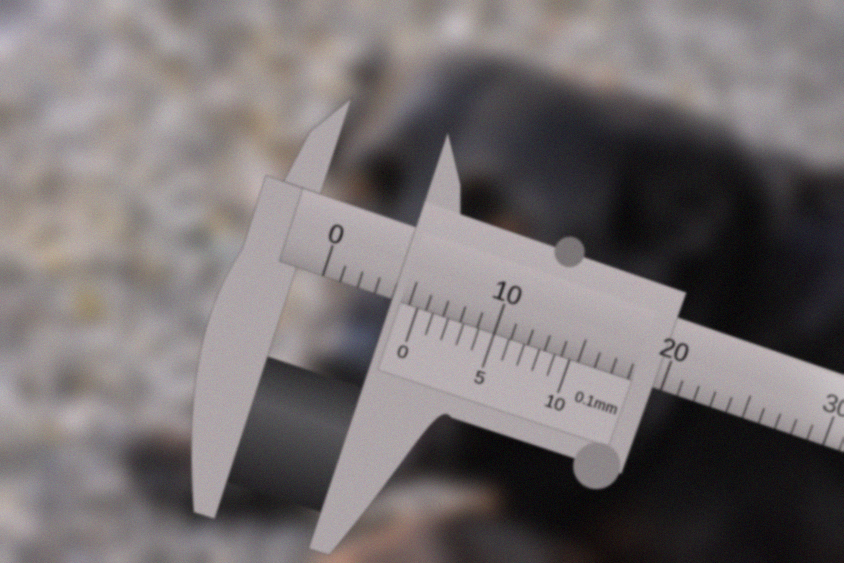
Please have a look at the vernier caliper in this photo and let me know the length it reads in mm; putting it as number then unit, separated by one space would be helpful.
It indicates 5.5 mm
